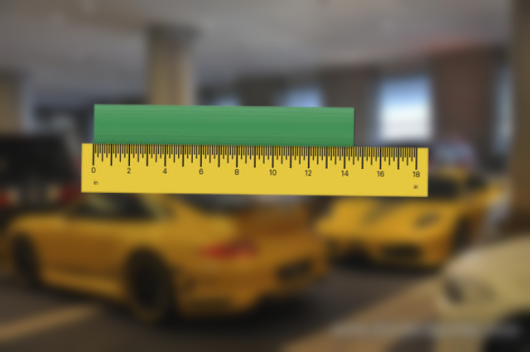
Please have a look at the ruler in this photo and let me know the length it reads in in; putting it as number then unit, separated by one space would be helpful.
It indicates 14.5 in
